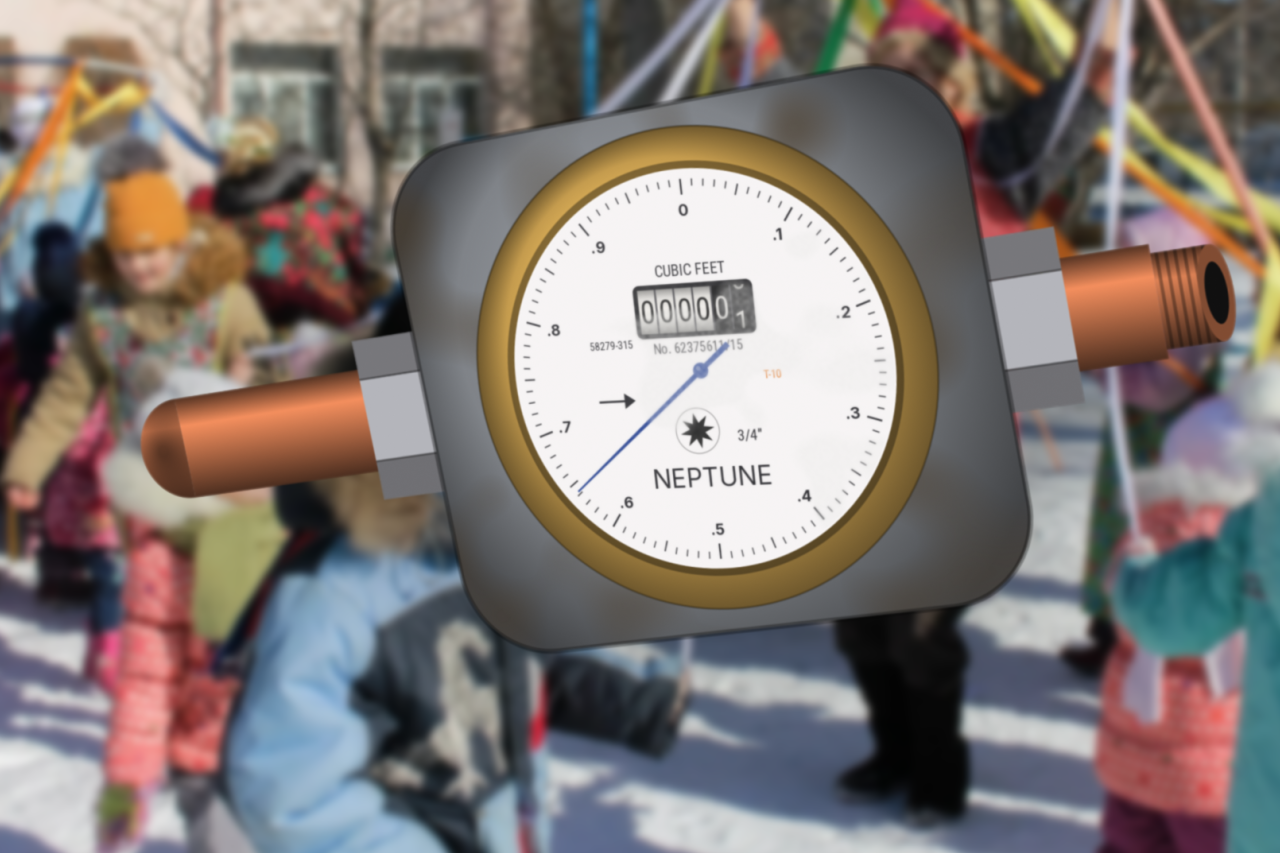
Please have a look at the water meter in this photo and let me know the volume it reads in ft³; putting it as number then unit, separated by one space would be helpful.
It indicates 0.64 ft³
